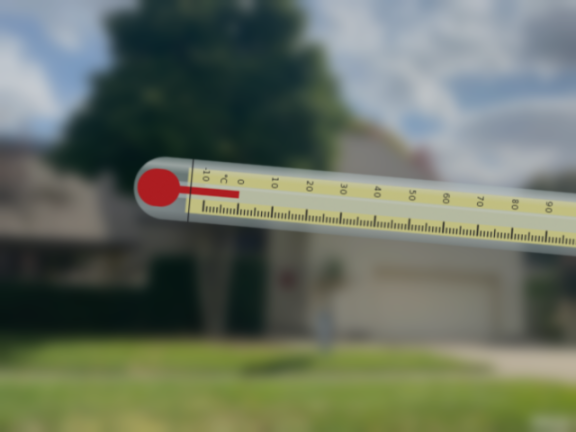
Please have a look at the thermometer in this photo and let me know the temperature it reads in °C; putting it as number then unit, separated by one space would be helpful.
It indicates 0 °C
